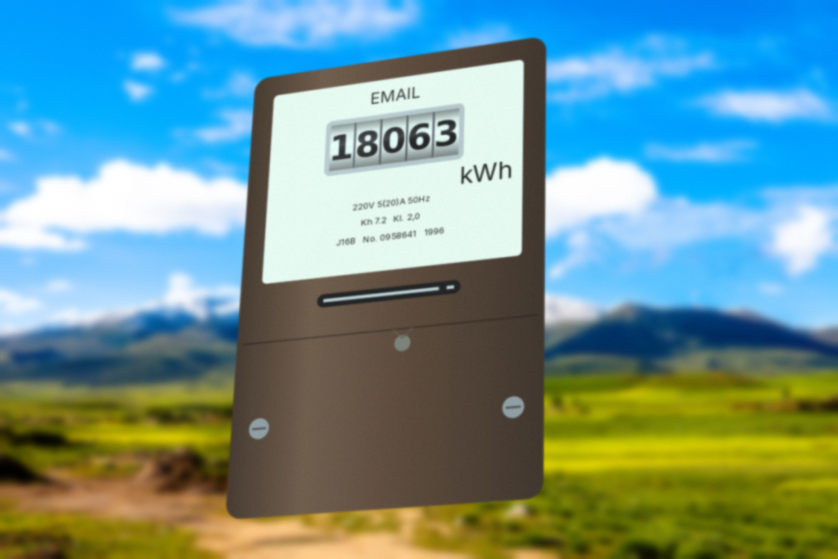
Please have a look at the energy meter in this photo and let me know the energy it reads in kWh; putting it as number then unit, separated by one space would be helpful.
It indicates 18063 kWh
